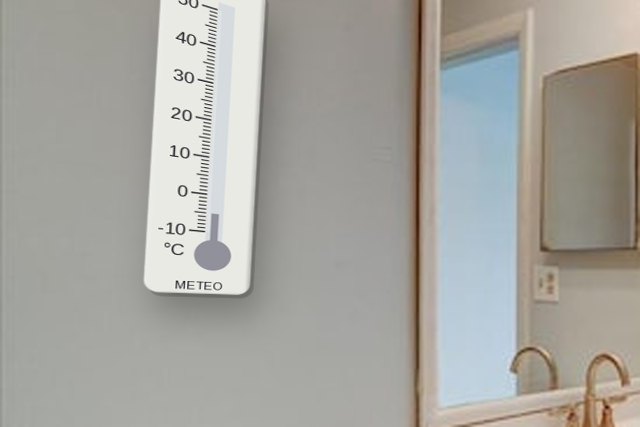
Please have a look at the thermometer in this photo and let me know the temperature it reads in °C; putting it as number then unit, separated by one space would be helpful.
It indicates -5 °C
